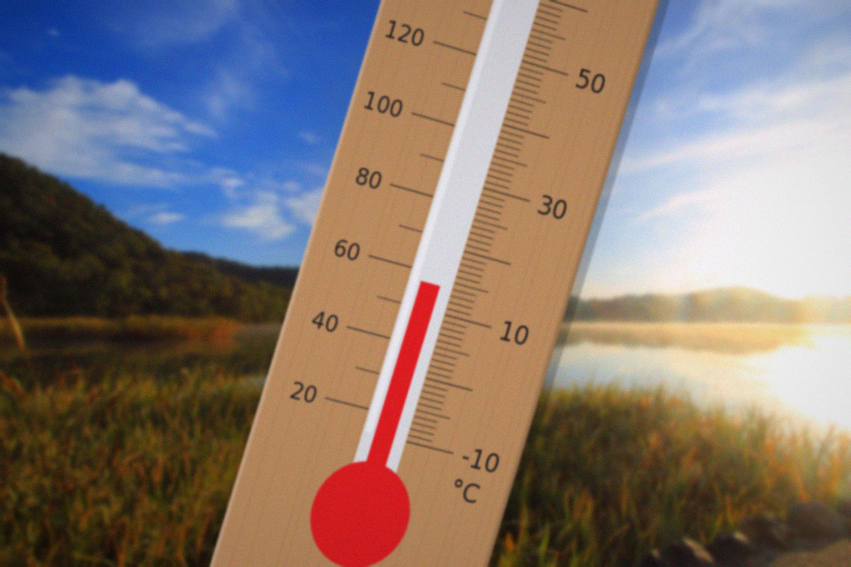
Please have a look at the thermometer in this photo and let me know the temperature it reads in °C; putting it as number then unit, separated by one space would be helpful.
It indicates 14 °C
